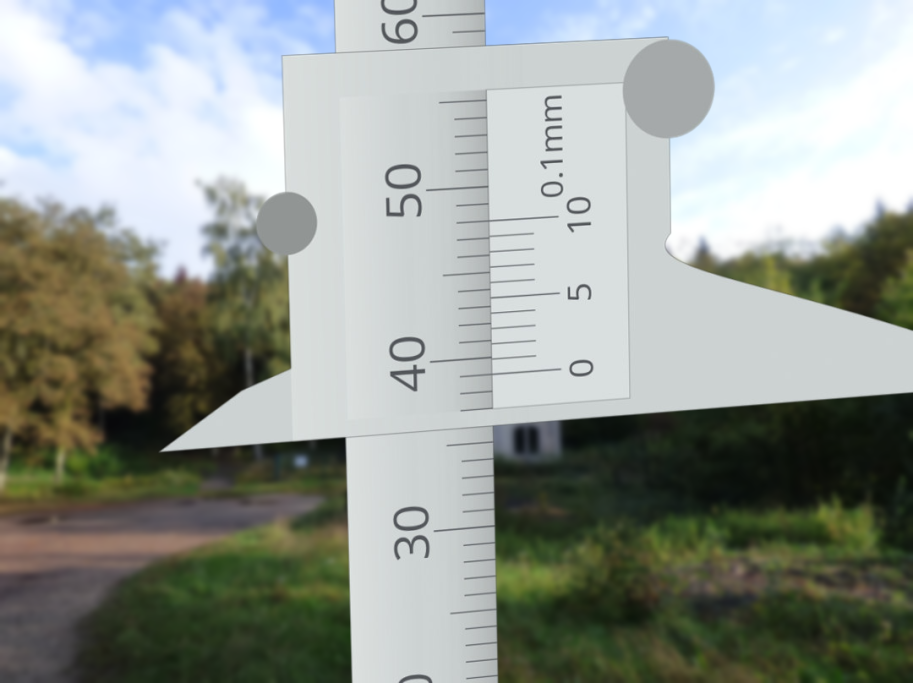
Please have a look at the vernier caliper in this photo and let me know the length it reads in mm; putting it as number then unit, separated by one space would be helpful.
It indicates 39.0 mm
